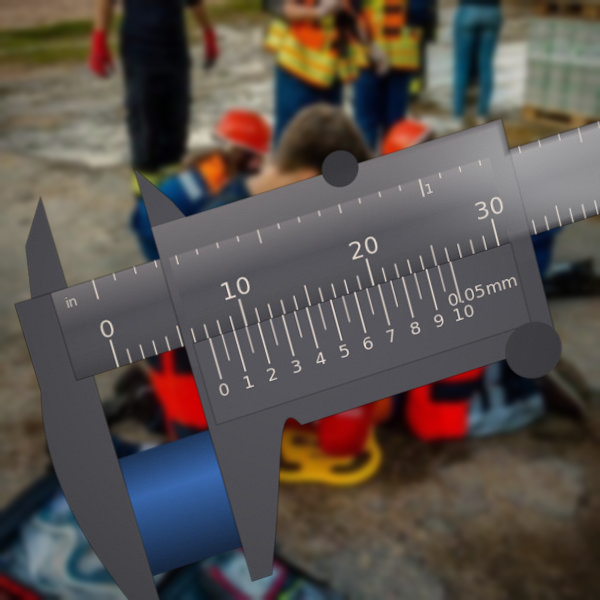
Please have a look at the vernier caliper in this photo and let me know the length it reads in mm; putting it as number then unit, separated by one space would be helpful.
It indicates 7.1 mm
